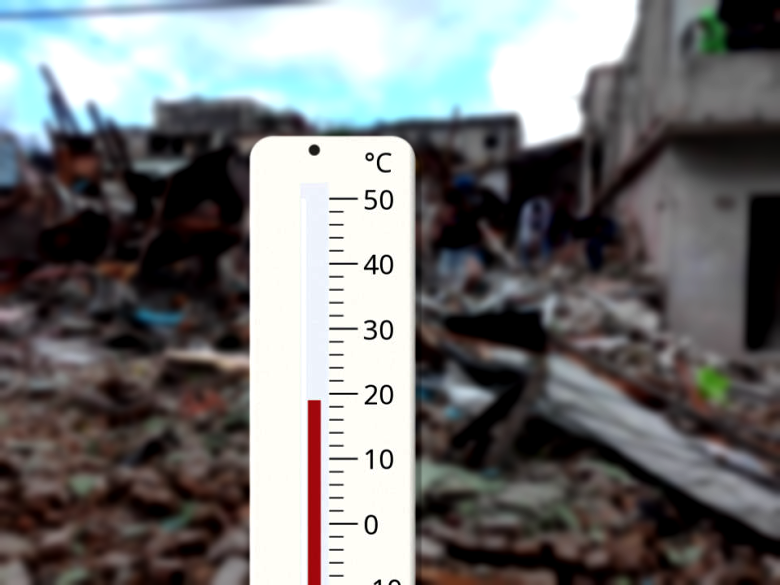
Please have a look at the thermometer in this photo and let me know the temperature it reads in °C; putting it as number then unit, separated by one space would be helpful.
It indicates 19 °C
